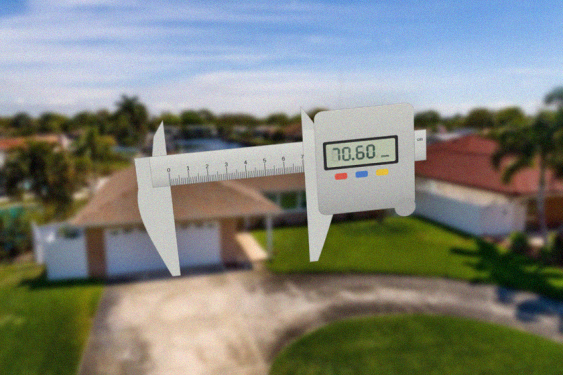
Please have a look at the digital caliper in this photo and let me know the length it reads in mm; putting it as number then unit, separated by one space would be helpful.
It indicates 70.60 mm
